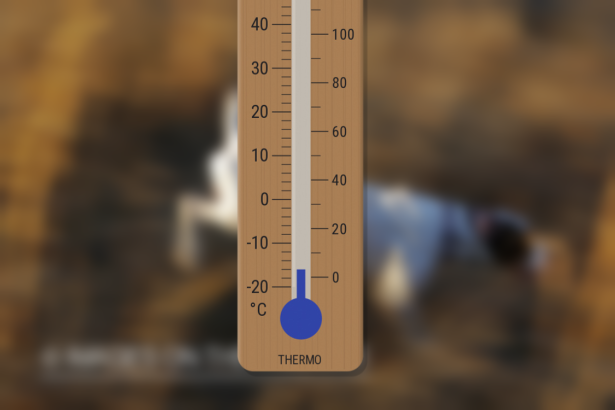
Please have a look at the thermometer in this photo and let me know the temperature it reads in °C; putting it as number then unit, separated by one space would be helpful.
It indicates -16 °C
